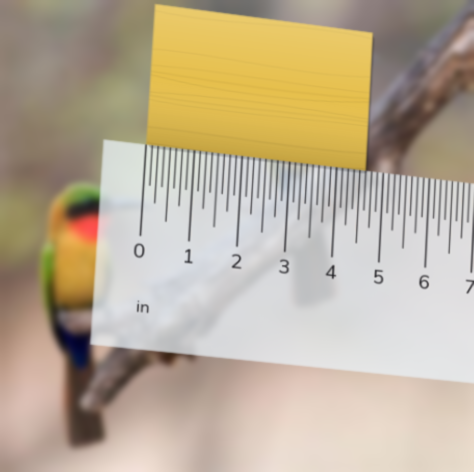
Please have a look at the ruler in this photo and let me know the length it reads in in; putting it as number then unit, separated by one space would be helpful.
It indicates 4.625 in
